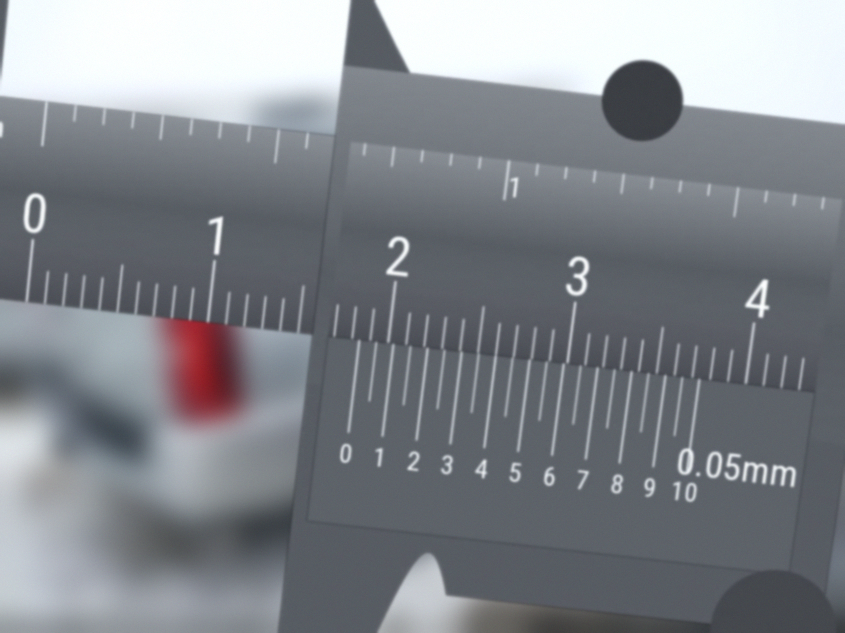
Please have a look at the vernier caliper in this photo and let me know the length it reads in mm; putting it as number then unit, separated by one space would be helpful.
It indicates 18.4 mm
